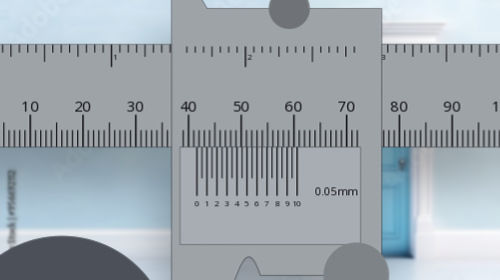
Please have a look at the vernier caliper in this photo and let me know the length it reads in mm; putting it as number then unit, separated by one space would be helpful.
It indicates 41.6 mm
